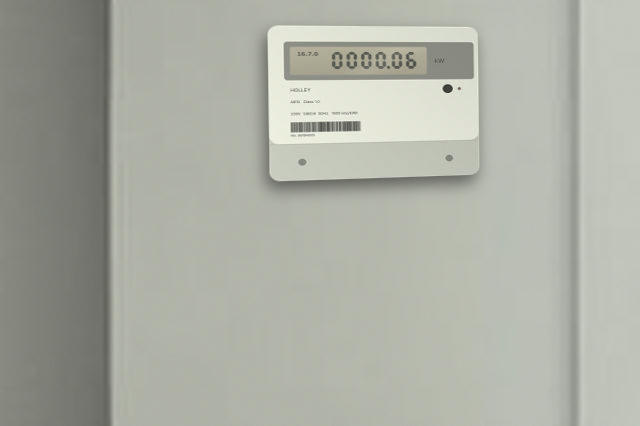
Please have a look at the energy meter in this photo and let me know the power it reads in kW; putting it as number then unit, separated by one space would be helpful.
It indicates 0.06 kW
